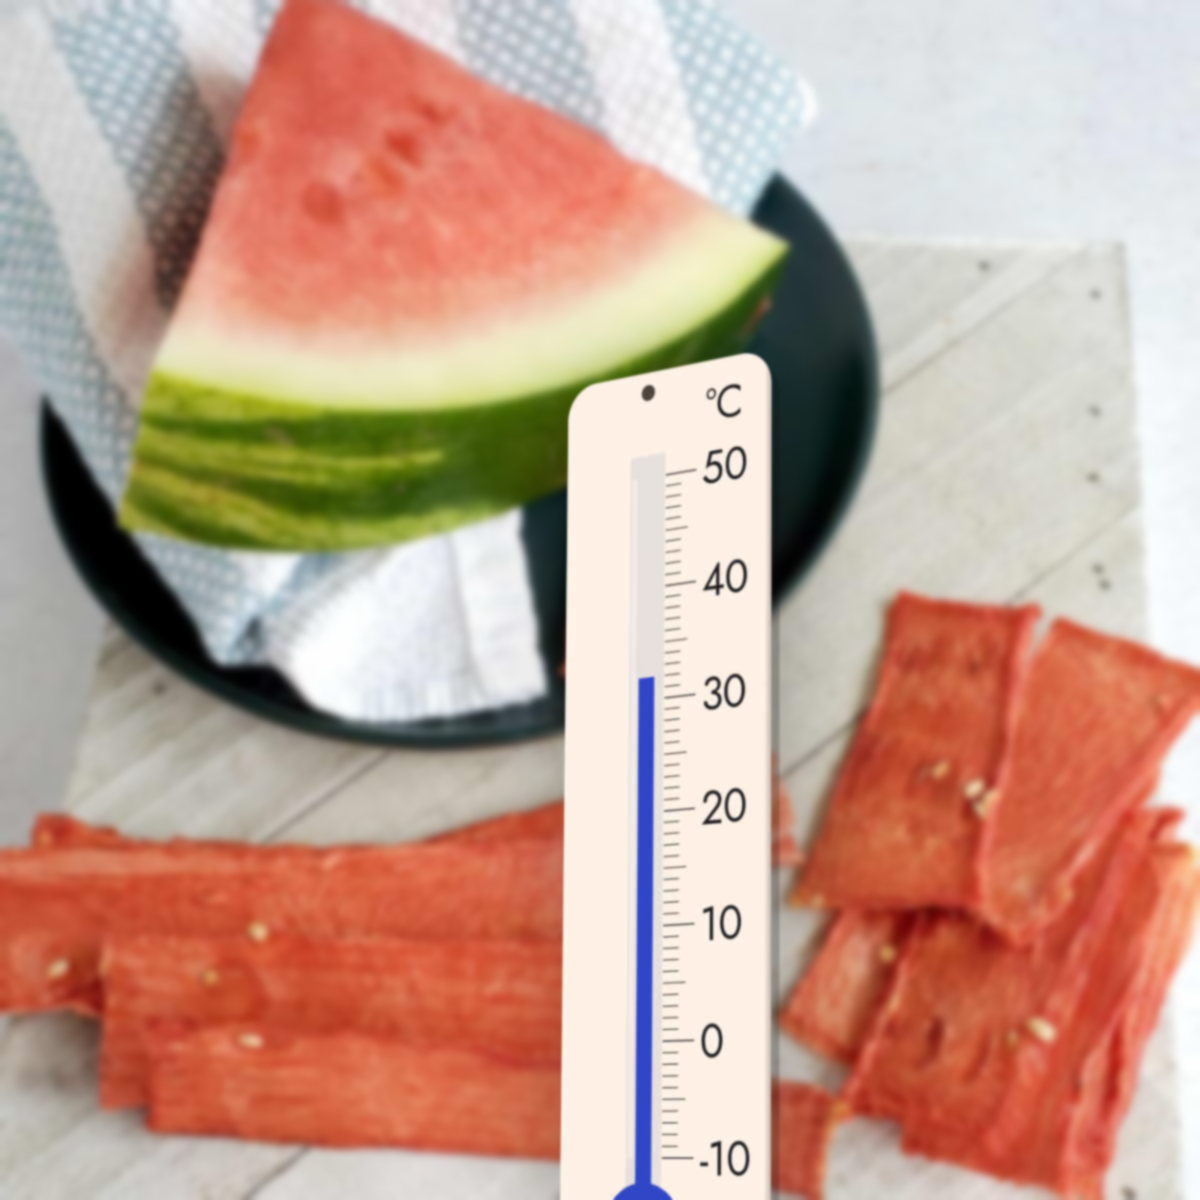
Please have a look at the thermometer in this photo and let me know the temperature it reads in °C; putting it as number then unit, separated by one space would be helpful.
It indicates 32 °C
